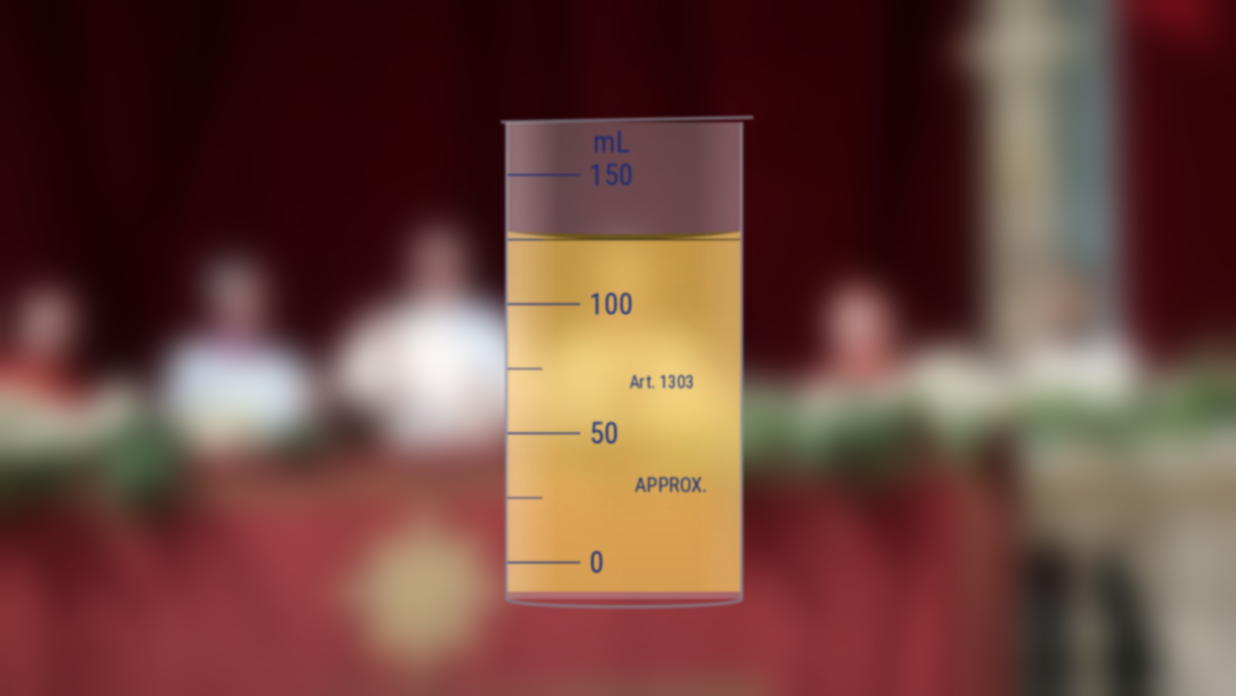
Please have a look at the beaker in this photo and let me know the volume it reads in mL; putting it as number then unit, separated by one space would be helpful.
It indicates 125 mL
